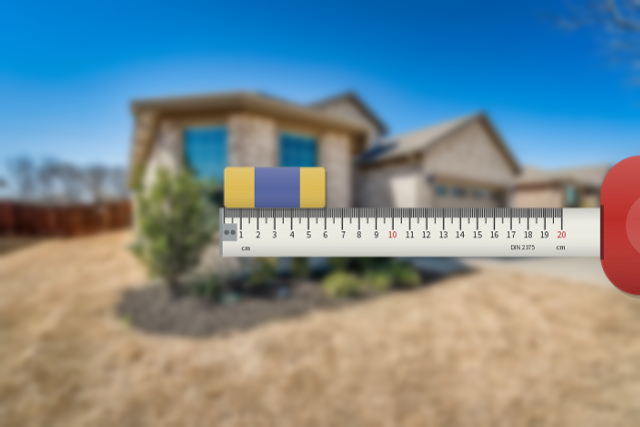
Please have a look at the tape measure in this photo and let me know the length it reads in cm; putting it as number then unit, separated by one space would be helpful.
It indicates 6 cm
